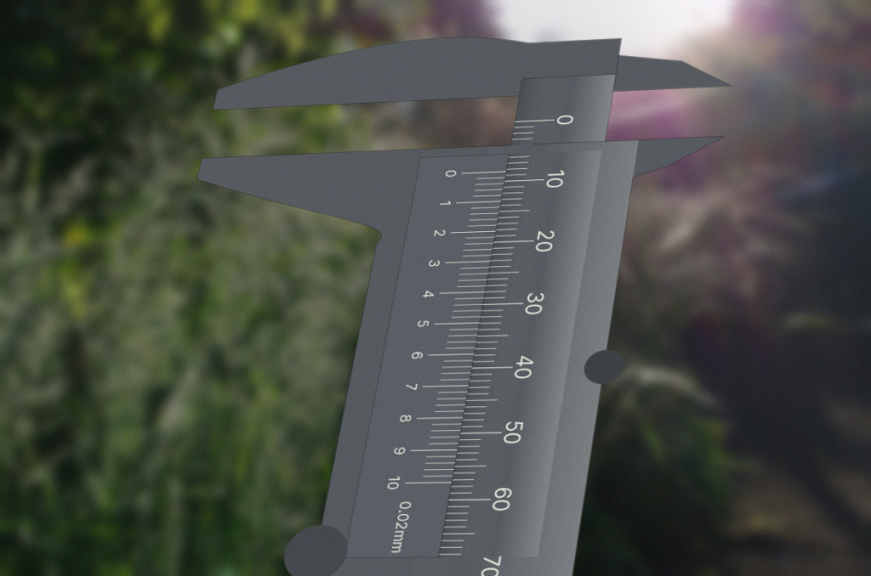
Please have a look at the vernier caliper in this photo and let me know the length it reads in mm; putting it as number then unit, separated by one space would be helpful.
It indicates 8.4 mm
